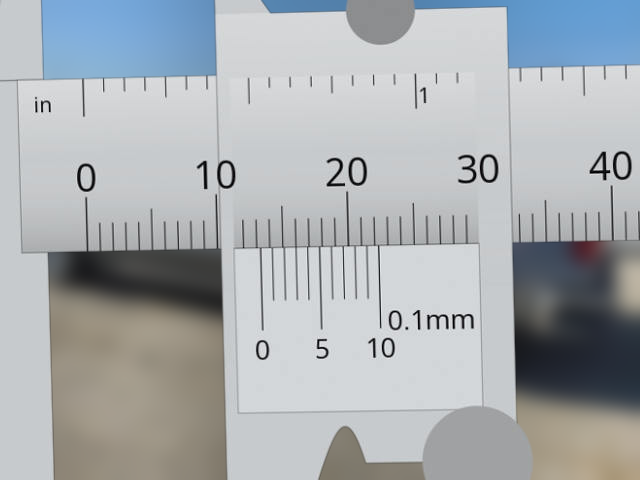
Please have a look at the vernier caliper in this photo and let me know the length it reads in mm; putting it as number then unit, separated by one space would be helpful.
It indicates 13.3 mm
